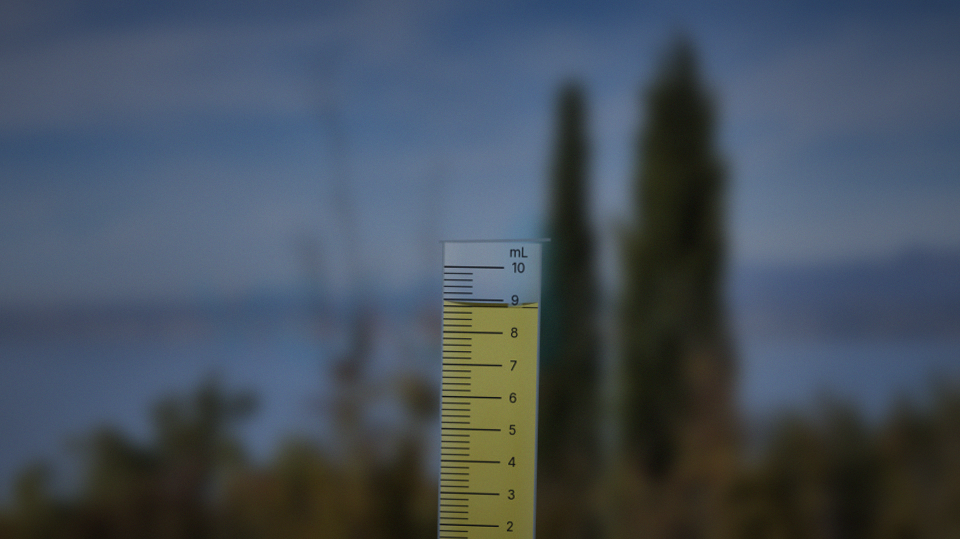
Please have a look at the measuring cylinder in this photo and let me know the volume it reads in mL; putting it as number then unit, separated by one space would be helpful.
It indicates 8.8 mL
